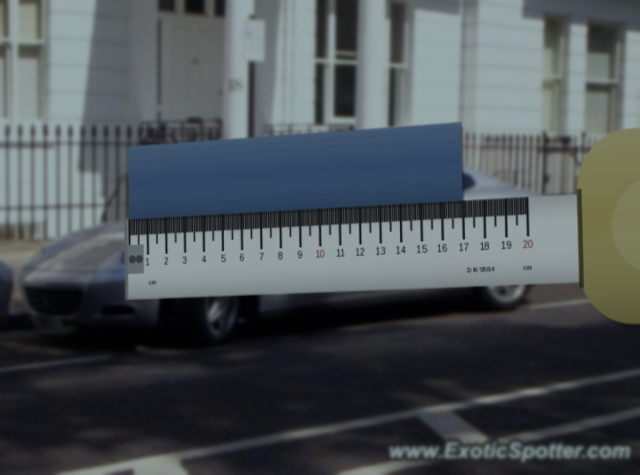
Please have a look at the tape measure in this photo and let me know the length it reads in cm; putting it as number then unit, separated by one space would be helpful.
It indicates 17 cm
